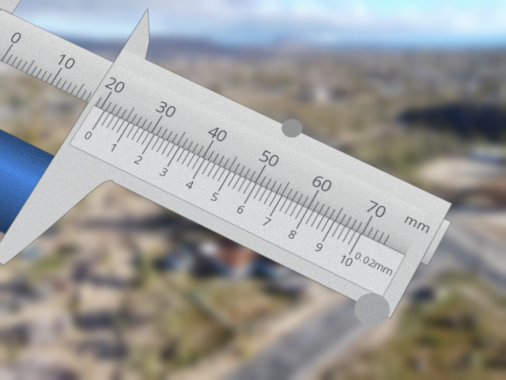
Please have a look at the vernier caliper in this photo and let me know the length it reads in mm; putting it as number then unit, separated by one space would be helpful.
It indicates 20.8 mm
